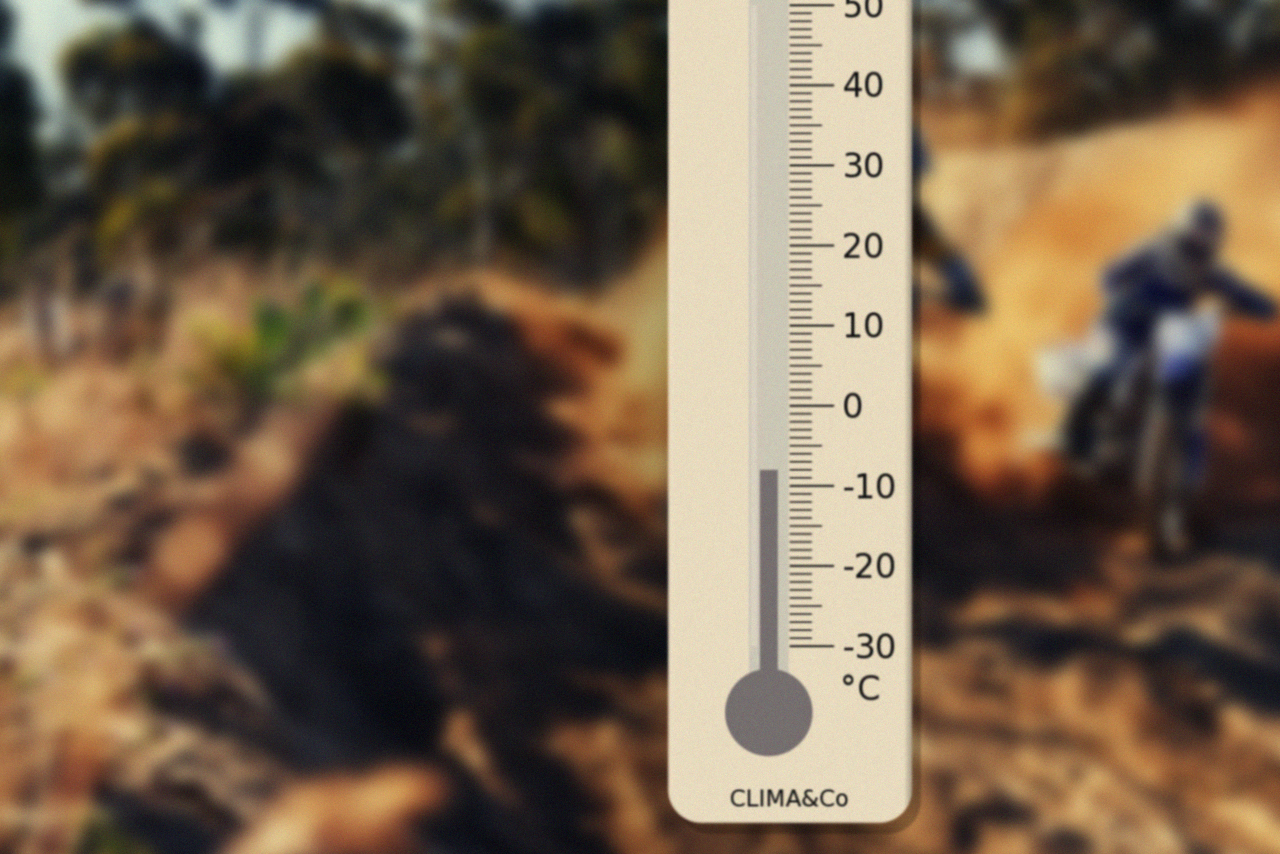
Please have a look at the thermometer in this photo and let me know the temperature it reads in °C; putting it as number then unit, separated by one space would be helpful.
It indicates -8 °C
